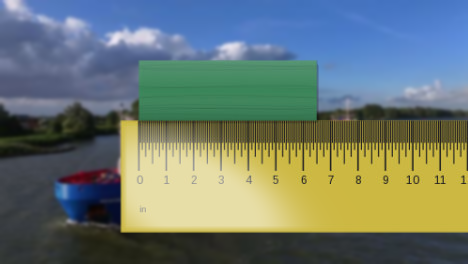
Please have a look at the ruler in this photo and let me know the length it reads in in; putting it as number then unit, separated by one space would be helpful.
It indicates 6.5 in
